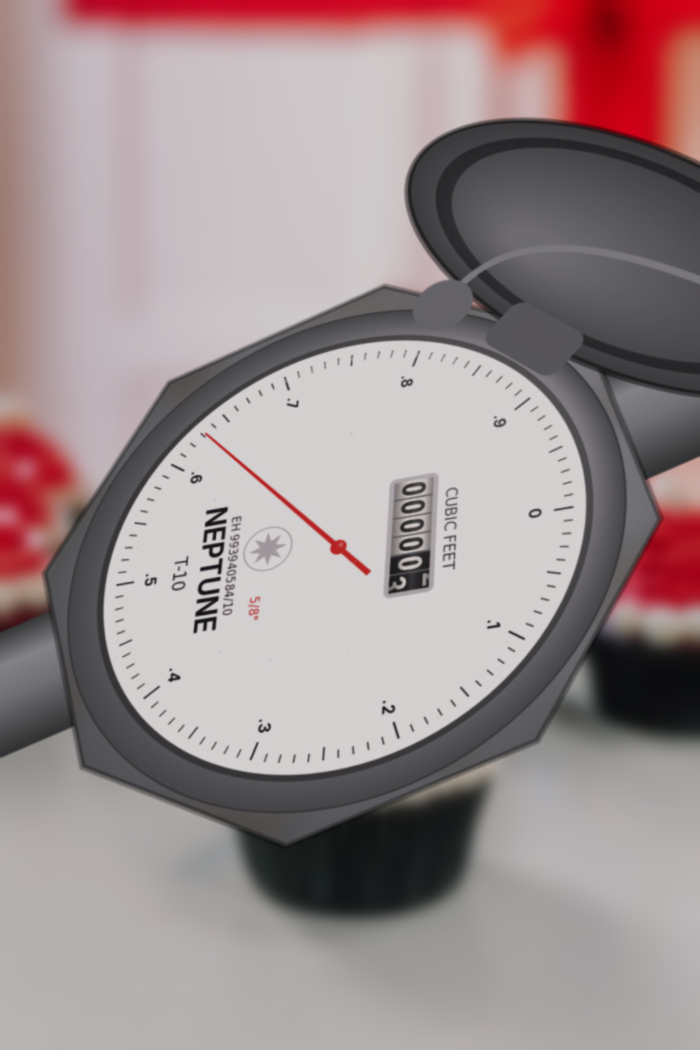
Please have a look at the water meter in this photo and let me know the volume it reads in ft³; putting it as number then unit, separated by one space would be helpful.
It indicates 2.63 ft³
